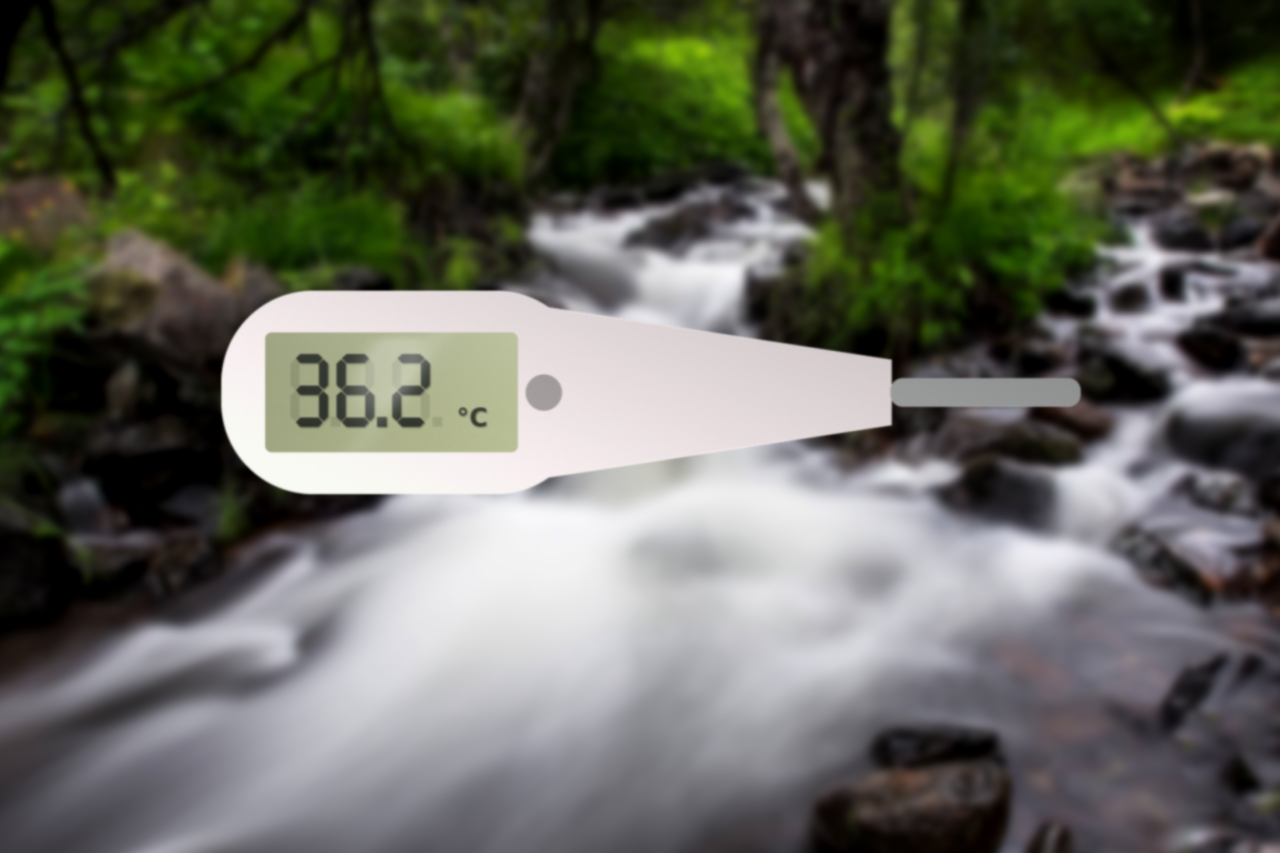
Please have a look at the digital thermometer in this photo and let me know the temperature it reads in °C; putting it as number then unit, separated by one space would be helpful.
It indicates 36.2 °C
